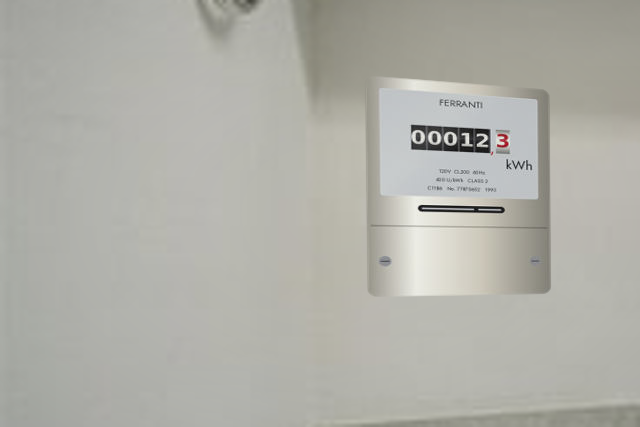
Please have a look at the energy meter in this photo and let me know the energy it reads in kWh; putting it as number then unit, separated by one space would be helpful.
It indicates 12.3 kWh
